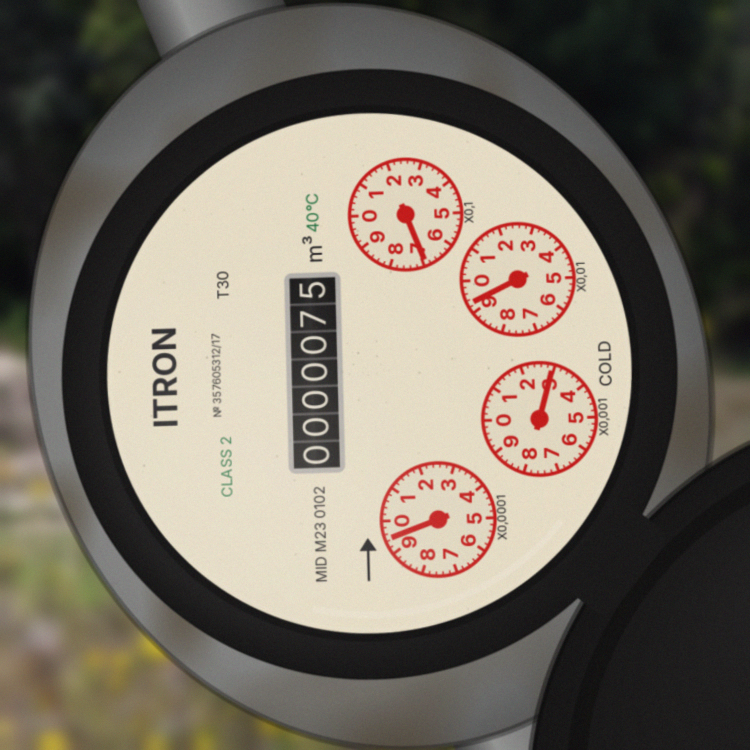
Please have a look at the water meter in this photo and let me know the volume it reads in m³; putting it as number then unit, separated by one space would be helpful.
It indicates 75.6929 m³
